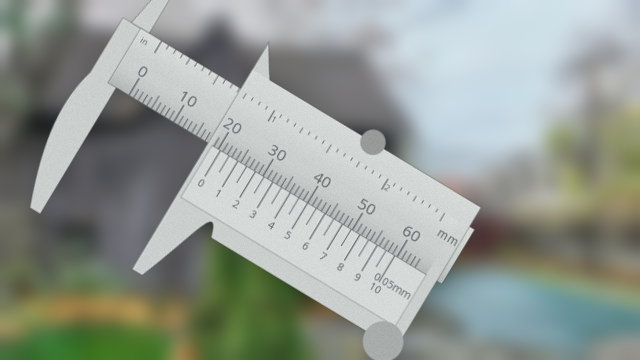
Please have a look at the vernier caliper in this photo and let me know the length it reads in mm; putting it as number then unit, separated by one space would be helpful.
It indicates 20.5 mm
